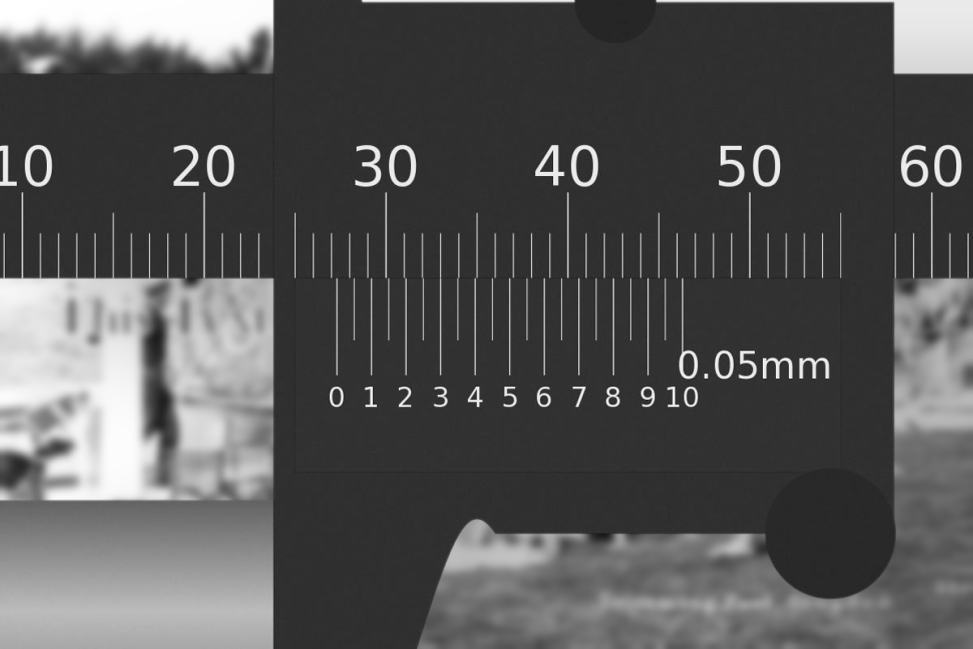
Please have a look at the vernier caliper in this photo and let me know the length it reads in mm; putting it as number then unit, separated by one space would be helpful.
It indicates 27.3 mm
